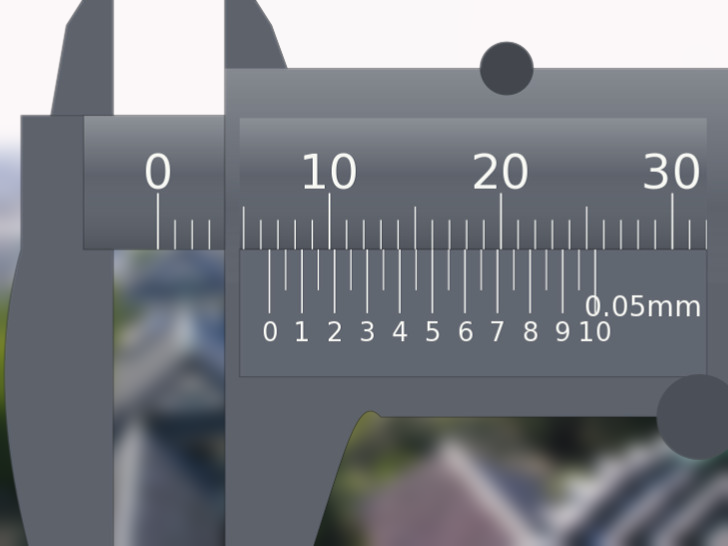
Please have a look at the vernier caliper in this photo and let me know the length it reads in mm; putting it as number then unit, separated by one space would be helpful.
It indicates 6.5 mm
